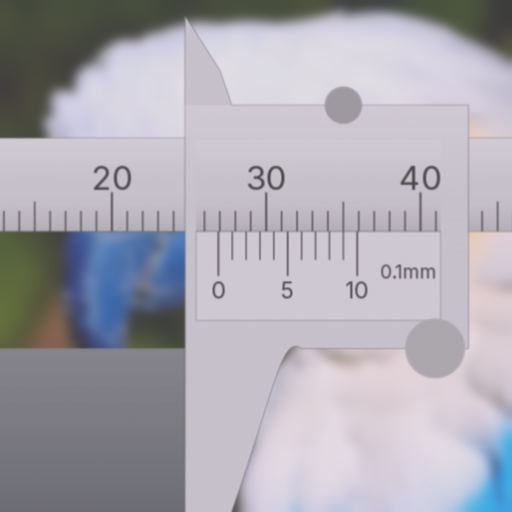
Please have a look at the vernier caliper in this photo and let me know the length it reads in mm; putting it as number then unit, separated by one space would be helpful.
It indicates 26.9 mm
